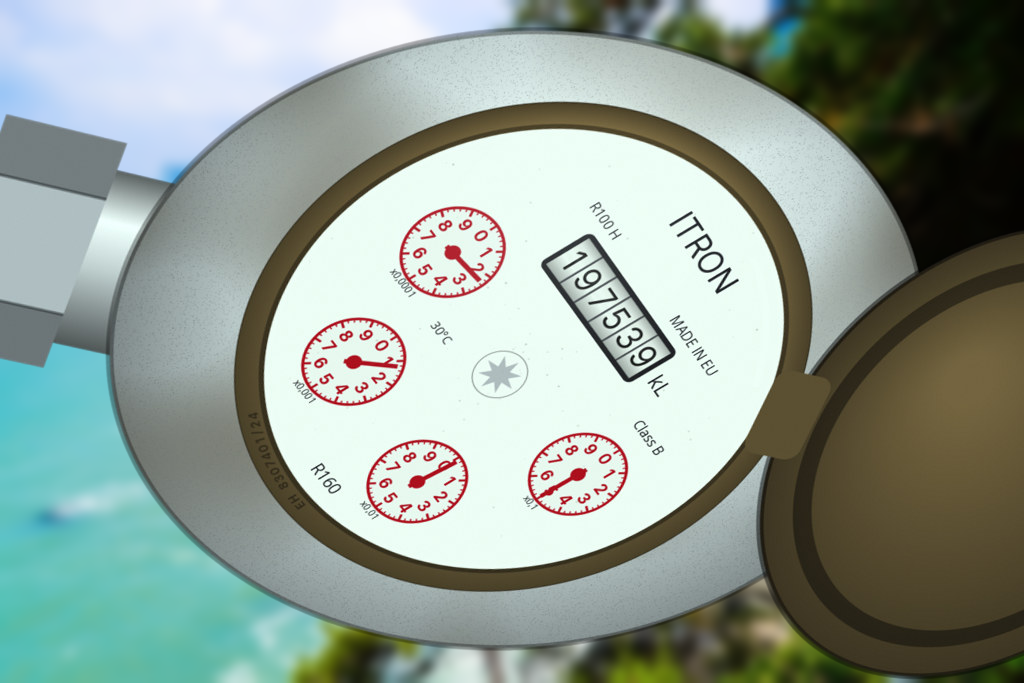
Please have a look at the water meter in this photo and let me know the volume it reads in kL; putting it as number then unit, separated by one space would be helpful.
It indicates 197539.5012 kL
